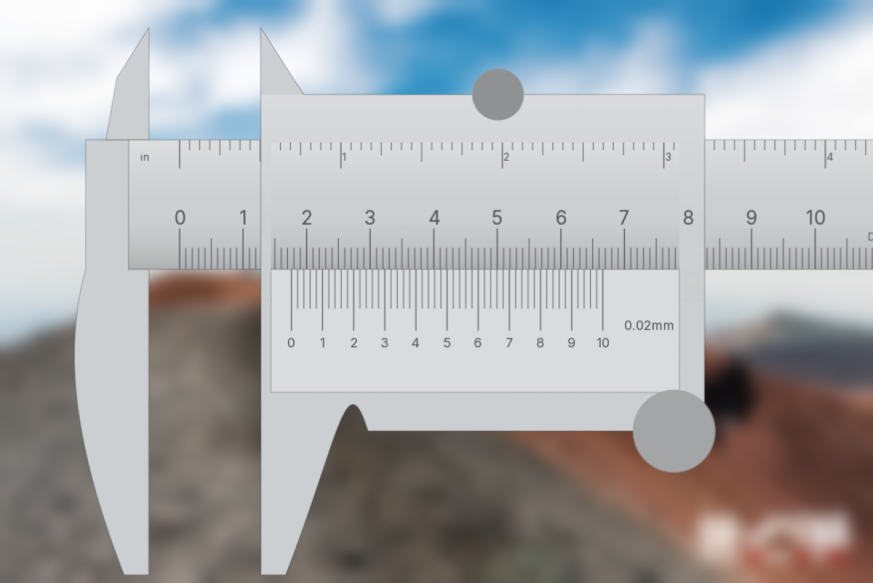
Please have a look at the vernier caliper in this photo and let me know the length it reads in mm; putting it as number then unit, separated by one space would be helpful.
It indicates 17.6 mm
